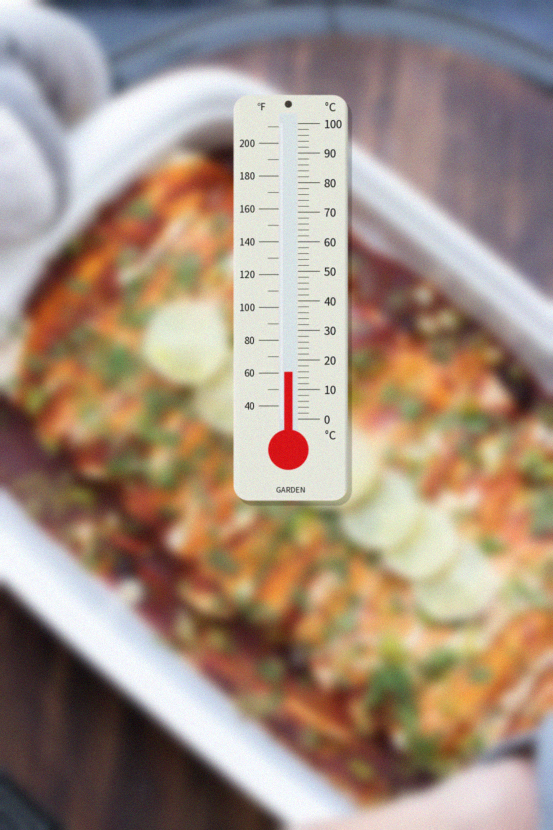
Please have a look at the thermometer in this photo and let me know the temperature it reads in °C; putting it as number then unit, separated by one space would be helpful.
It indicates 16 °C
